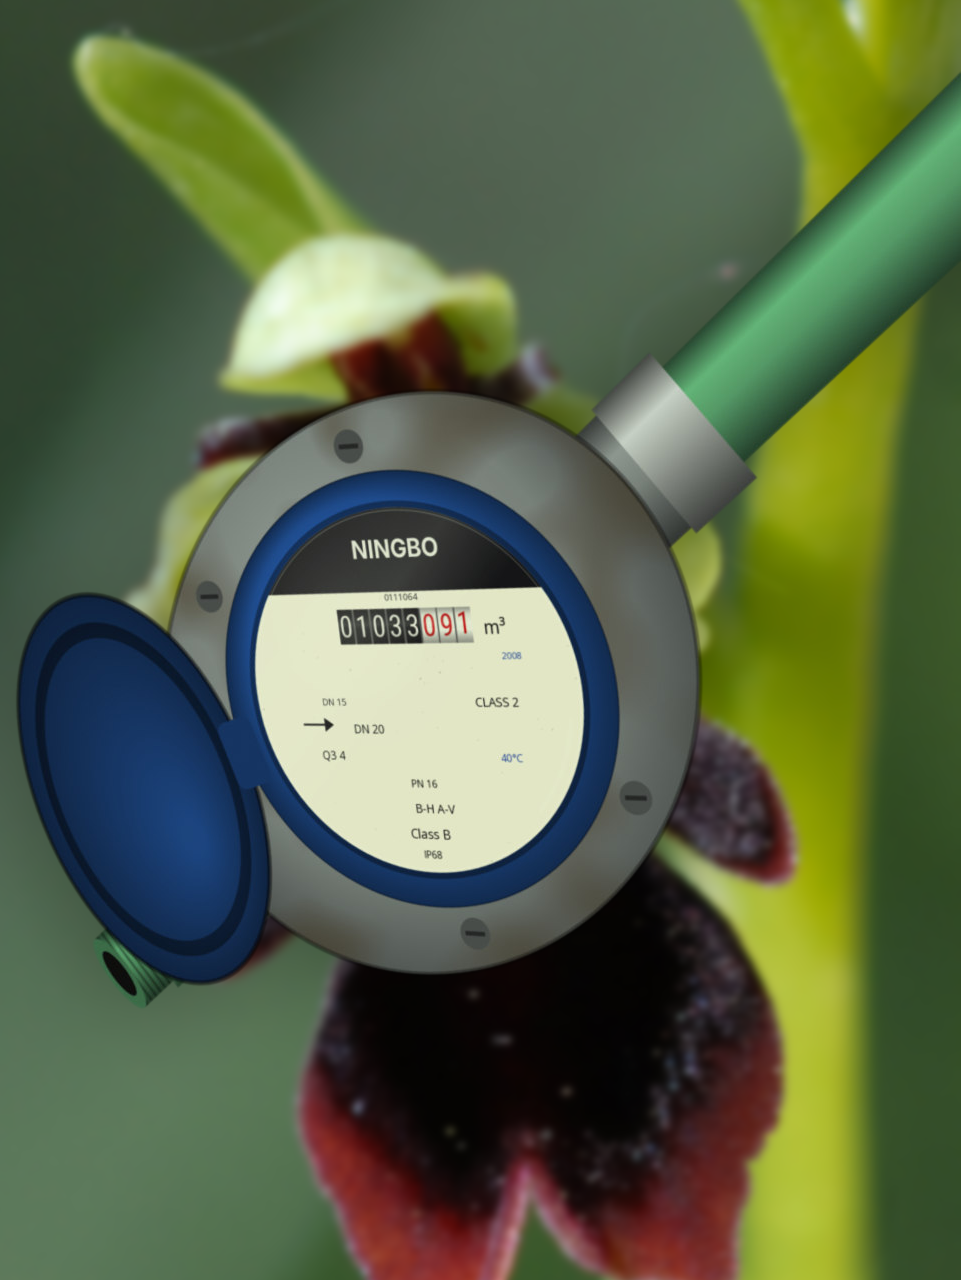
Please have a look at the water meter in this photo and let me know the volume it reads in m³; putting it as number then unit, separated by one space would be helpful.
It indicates 1033.091 m³
